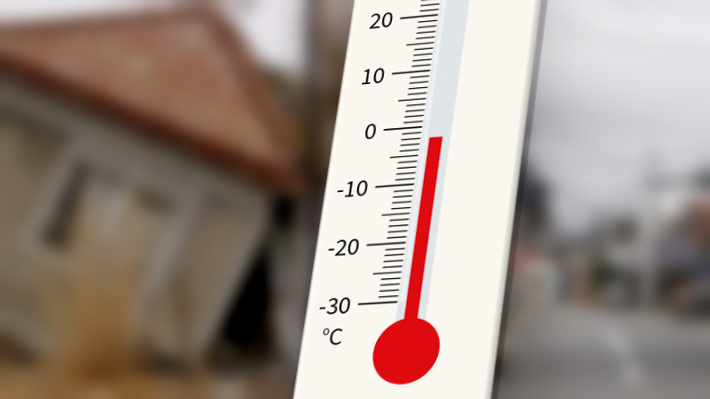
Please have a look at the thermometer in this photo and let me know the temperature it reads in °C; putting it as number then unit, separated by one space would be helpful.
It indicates -2 °C
